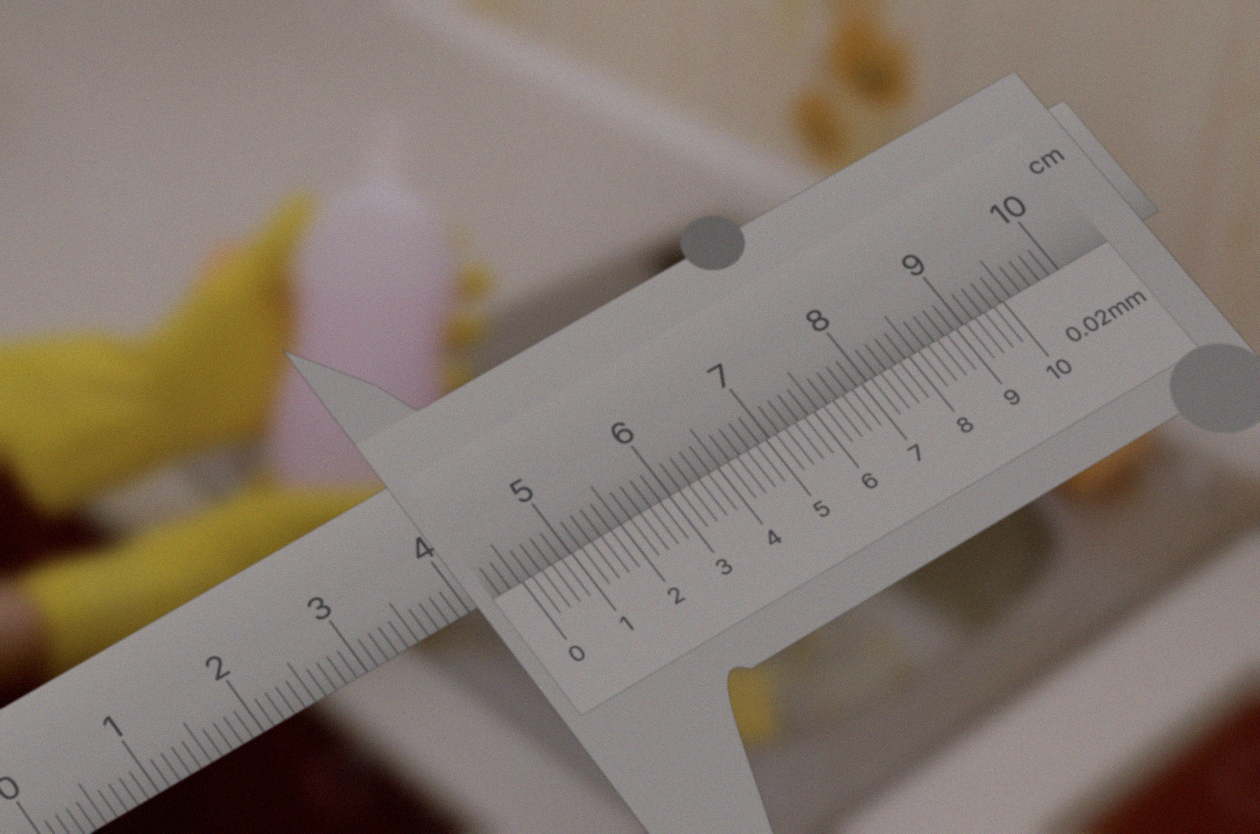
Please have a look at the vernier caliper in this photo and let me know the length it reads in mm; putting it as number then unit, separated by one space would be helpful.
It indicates 45.2 mm
